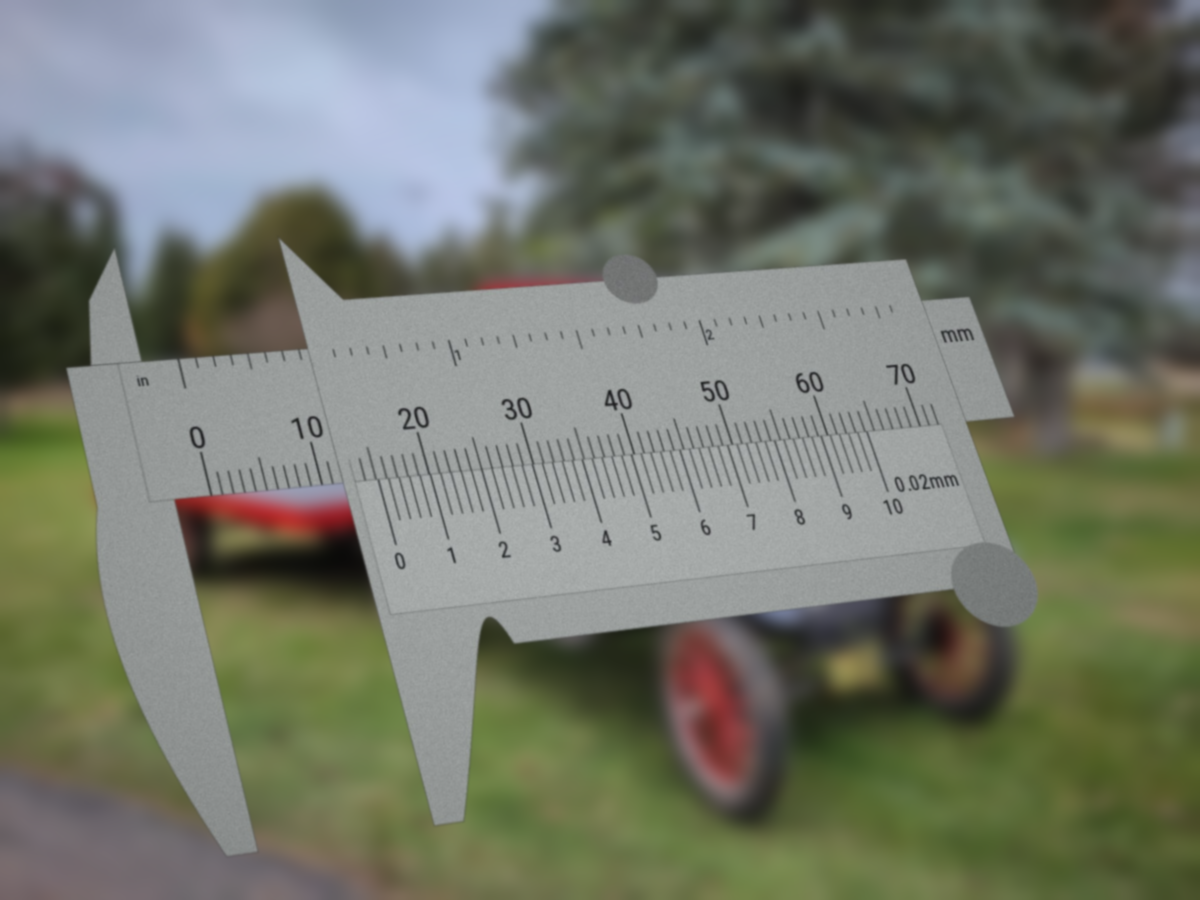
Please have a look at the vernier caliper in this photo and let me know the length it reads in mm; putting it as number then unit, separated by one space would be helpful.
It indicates 15.2 mm
